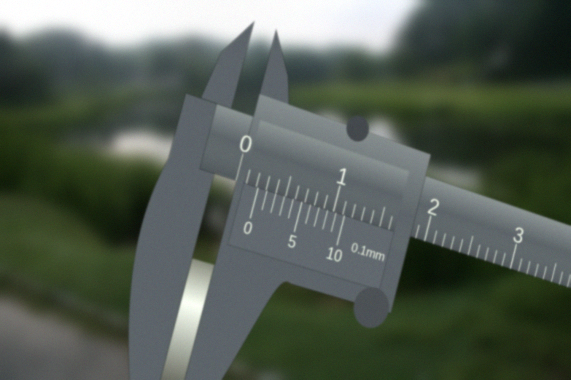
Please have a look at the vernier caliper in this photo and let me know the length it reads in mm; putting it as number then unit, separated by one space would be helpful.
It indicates 2.2 mm
